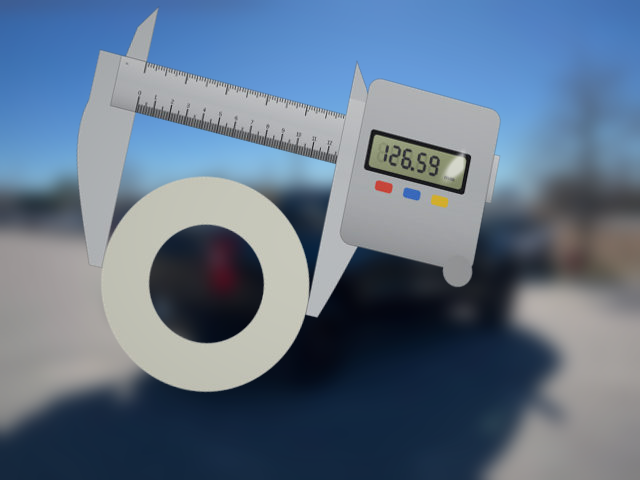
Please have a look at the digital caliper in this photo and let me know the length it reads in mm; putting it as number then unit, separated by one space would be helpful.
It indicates 126.59 mm
